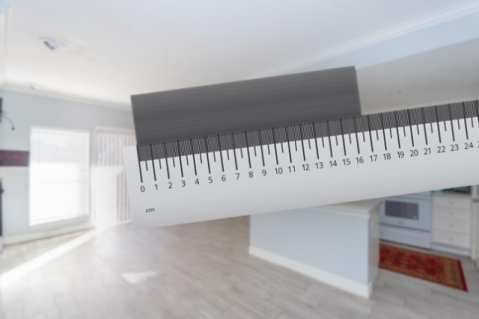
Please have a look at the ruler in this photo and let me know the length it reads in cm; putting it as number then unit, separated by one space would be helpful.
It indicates 16.5 cm
